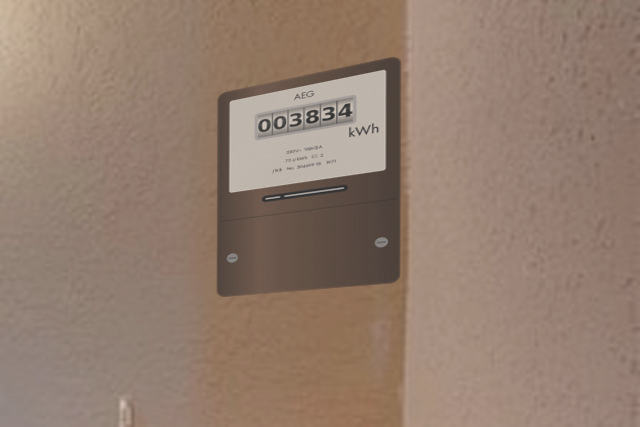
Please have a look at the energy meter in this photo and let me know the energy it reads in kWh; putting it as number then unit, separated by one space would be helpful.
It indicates 3834 kWh
